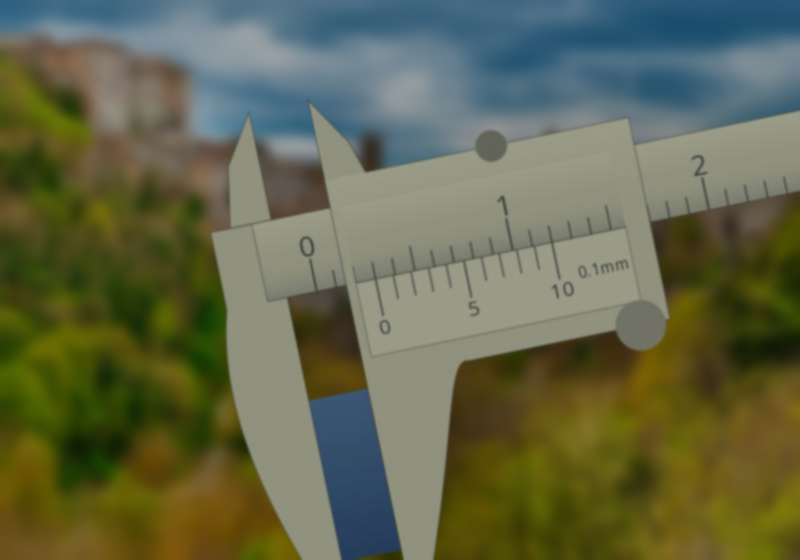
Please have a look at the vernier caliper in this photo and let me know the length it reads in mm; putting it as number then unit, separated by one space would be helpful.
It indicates 3.0 mm
